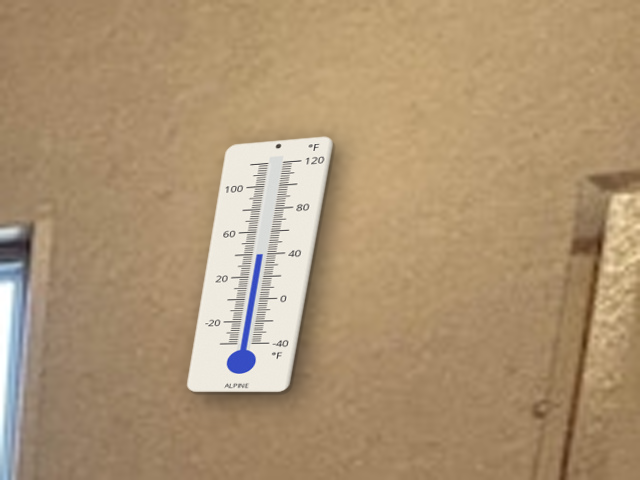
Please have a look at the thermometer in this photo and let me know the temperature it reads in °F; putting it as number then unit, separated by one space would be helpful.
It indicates 40 °F
